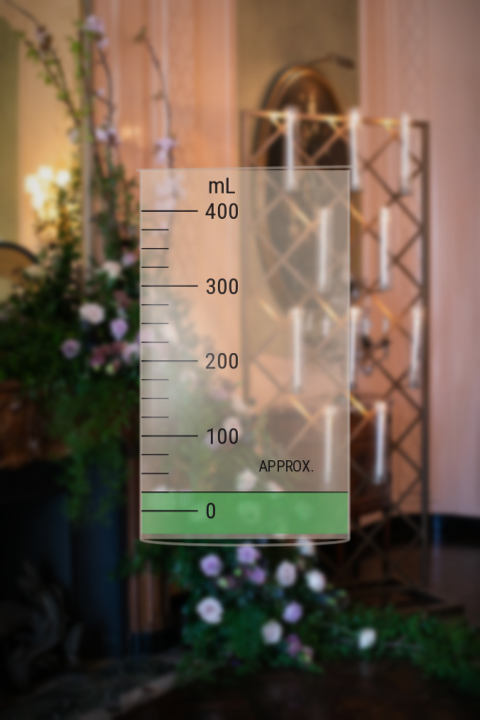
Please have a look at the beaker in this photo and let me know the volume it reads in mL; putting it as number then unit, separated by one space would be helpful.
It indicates 25 mL
